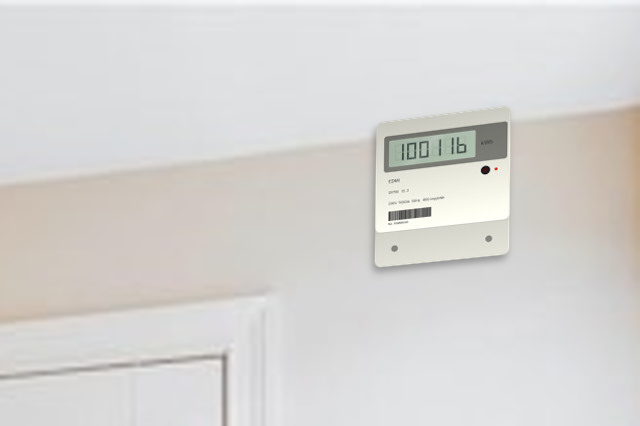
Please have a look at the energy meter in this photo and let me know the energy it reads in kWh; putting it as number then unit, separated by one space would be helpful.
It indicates 100116 kWh
